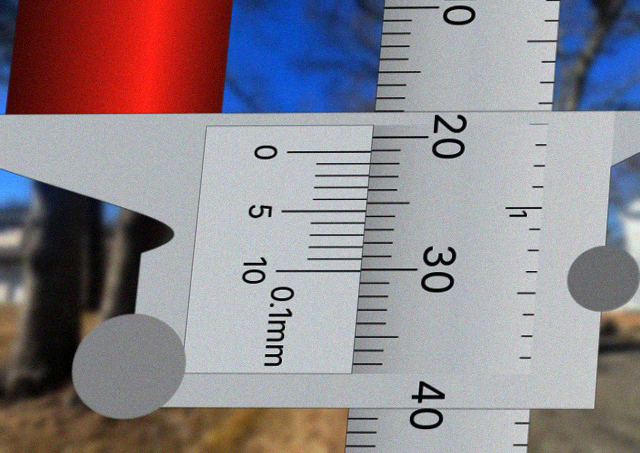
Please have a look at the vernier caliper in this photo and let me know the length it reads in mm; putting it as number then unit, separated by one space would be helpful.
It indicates 21.1 mm
